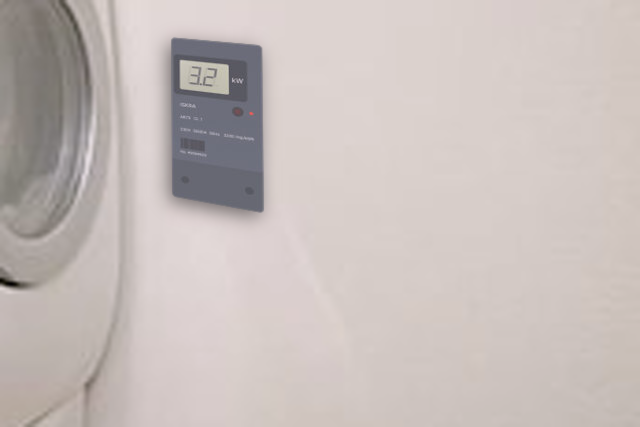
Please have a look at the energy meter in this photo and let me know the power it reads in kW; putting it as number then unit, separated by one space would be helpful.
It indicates 3.2 kW
